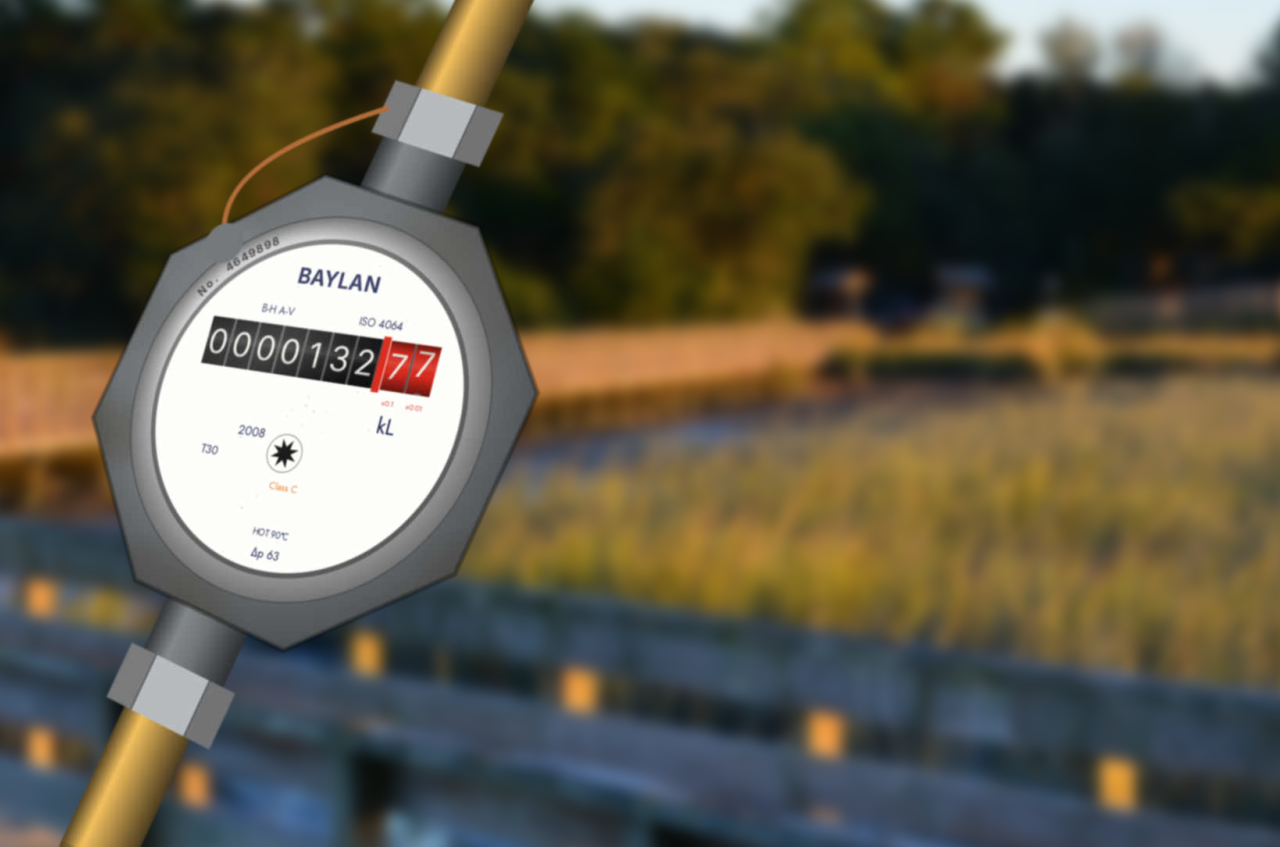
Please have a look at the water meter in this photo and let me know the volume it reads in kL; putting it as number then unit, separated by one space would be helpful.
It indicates 132.77 kL
